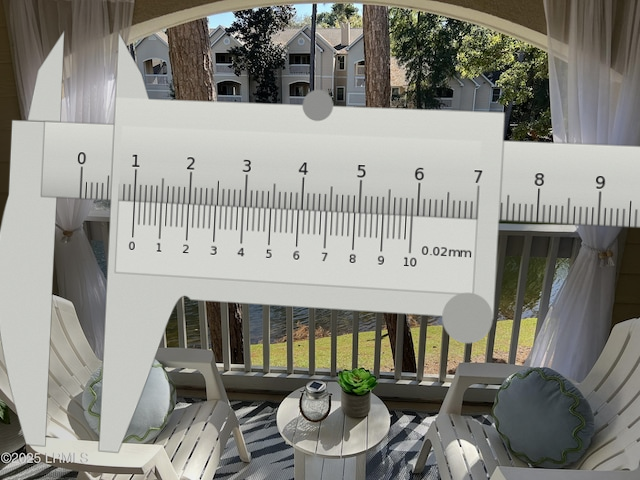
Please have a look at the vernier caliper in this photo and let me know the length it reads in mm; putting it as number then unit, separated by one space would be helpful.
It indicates 10.0 mm
